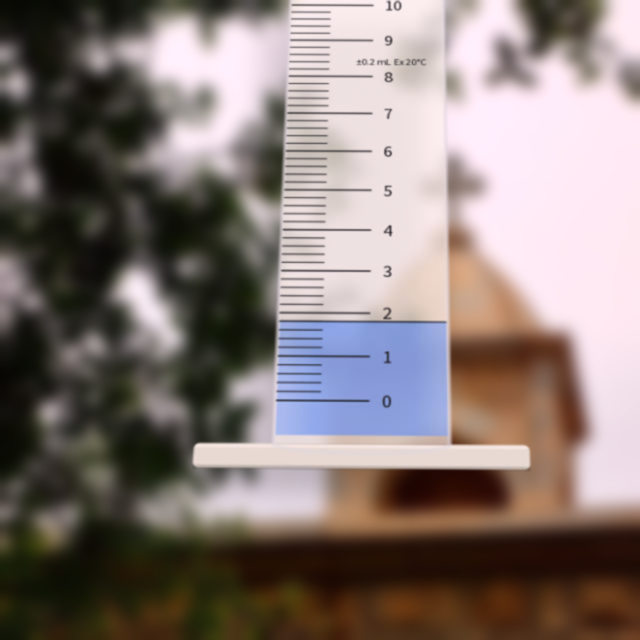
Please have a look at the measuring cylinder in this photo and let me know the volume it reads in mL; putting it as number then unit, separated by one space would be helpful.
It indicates 1.8 mL
